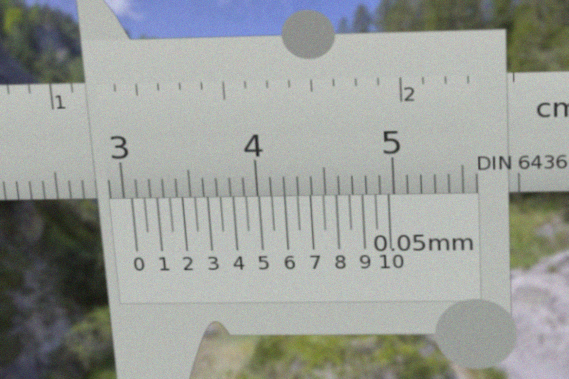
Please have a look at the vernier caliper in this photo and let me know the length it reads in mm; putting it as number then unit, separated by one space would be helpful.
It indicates 30.6 mm
